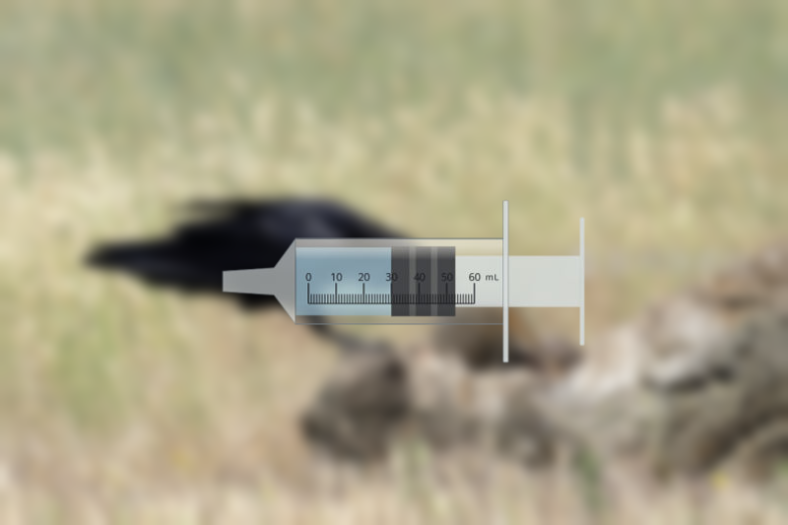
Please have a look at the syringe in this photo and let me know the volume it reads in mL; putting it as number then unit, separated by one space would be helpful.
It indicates 30 mL
